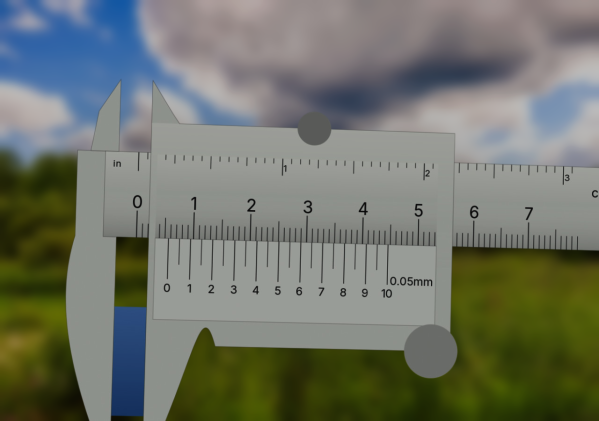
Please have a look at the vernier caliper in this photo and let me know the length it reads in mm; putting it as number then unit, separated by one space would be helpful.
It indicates 5.6 mm
